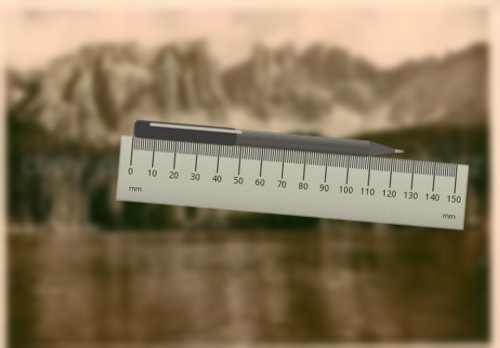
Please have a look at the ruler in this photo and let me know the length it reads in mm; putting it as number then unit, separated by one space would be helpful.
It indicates 125 mm
